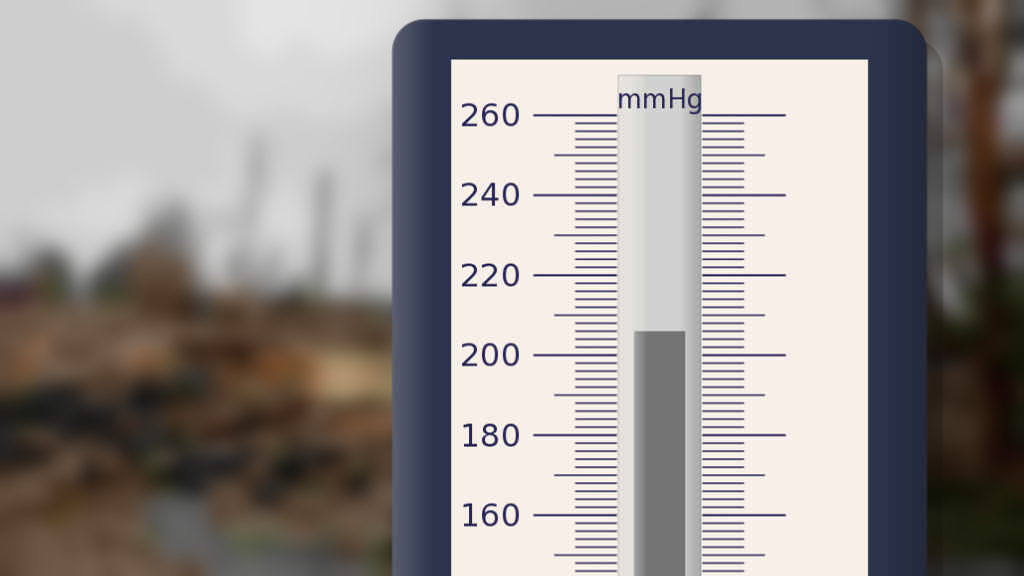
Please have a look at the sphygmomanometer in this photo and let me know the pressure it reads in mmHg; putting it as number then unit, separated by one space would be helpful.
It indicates 206 mmHg
